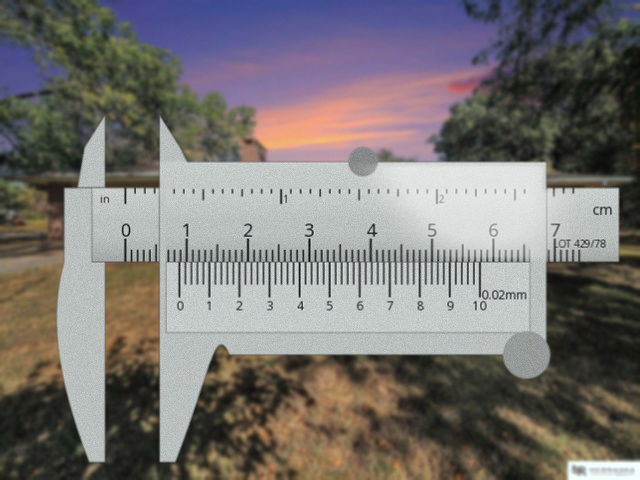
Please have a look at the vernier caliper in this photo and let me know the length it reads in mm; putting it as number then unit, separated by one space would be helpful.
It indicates 8.8 mm
